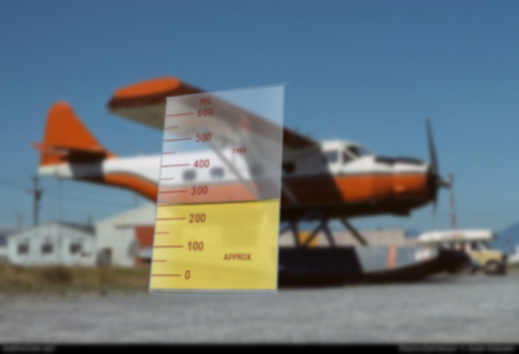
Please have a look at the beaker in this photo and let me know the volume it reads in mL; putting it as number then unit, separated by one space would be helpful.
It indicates 250 mL
